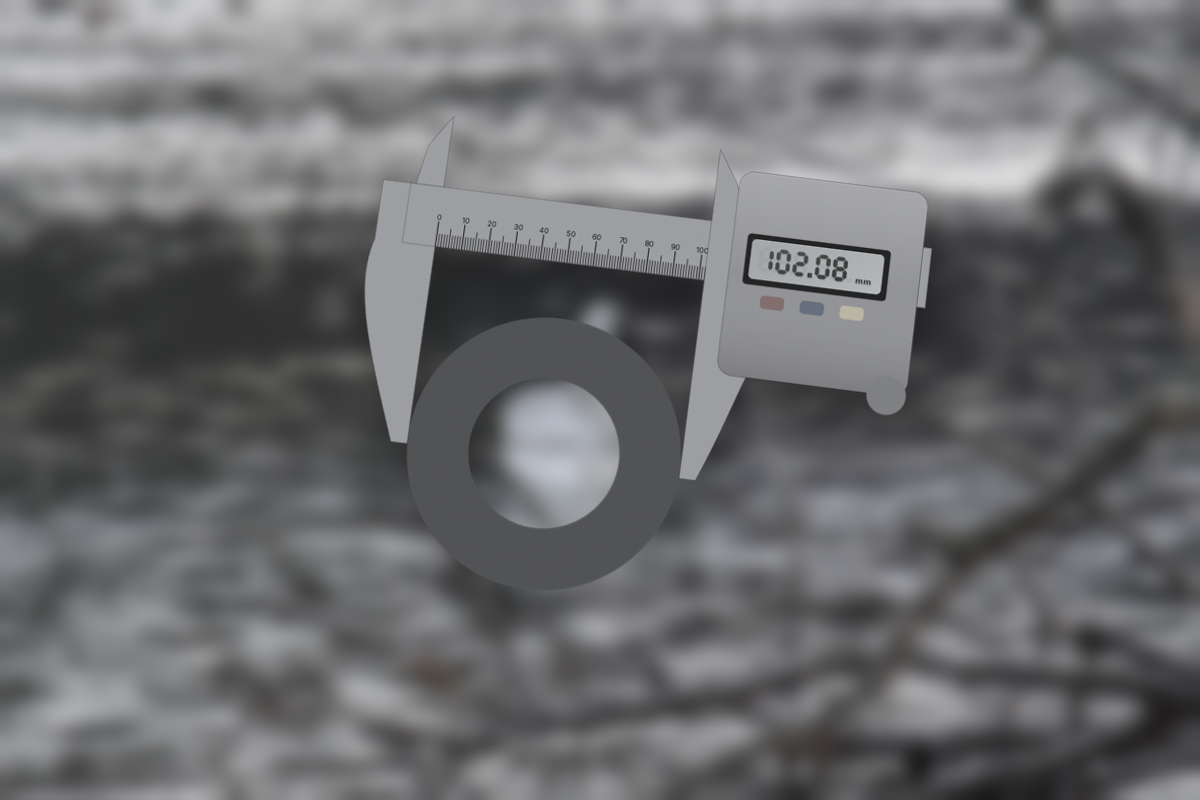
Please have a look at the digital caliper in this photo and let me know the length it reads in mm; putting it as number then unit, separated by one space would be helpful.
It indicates 102.08 mm
